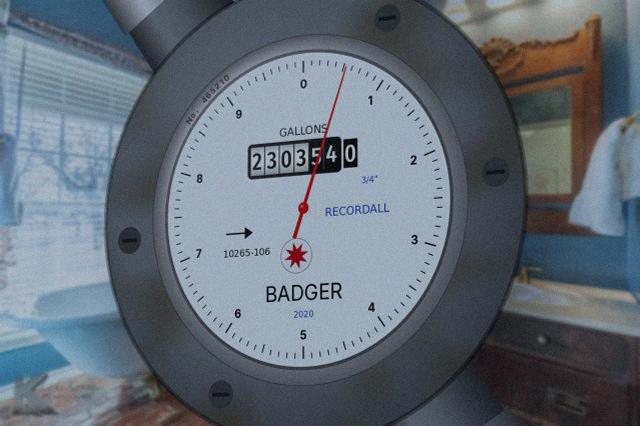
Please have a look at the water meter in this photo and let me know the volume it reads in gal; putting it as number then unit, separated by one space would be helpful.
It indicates 2303540.5 gal
